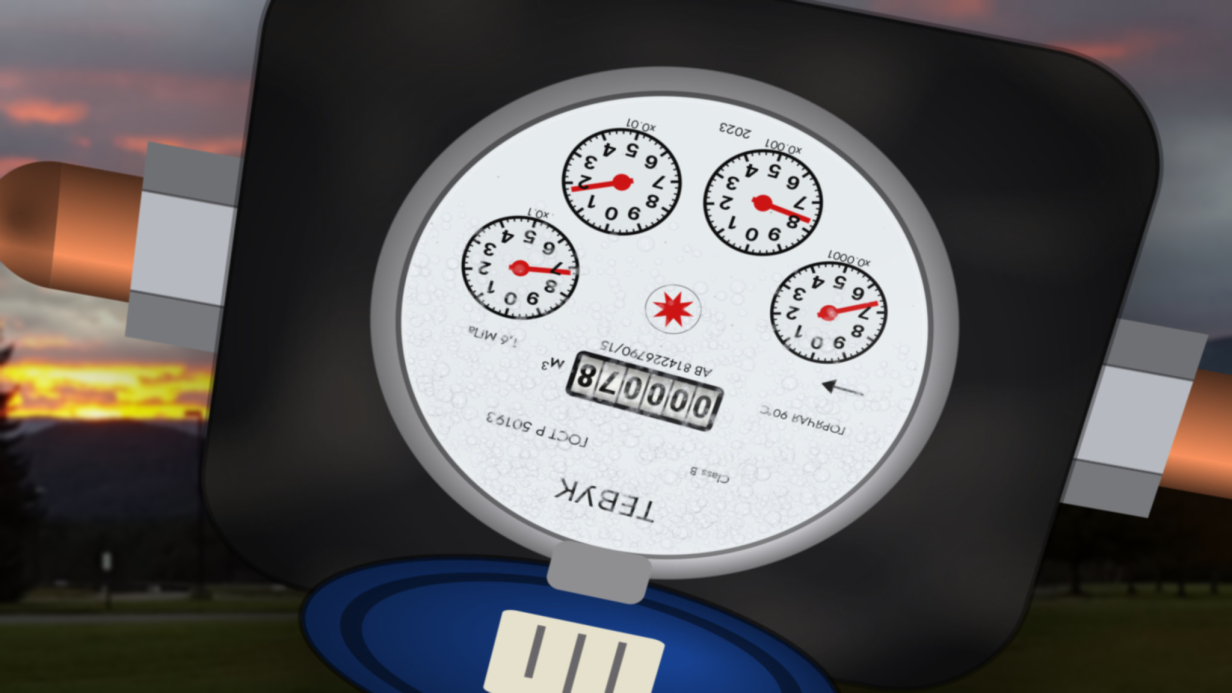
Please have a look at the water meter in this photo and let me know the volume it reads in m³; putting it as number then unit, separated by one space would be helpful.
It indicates 78.7176 m³
